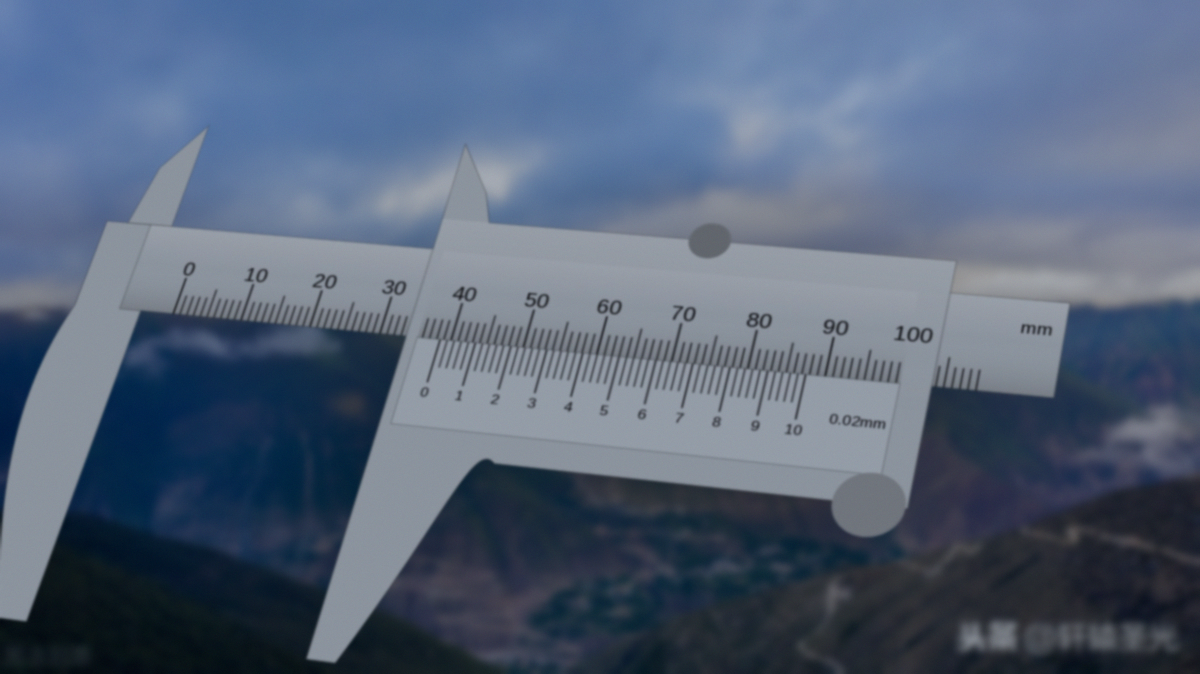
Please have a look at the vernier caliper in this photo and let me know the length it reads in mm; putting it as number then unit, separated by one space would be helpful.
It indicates 38.5 mm
